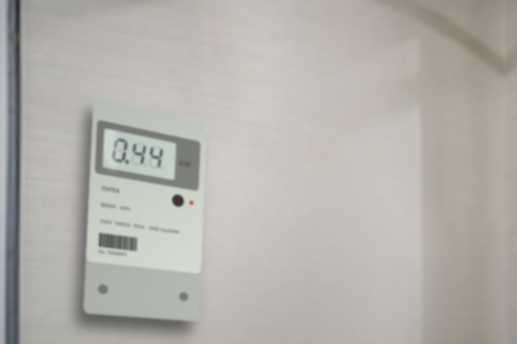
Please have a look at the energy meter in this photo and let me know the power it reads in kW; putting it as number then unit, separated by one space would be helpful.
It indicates 0.44 kW
